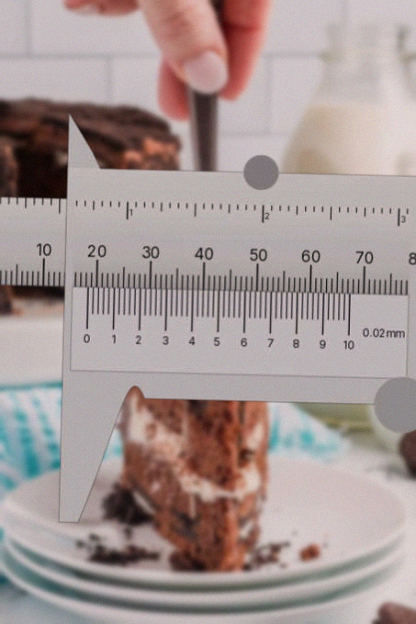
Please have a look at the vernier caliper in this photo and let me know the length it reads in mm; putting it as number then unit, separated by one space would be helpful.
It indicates 18.4 mm
